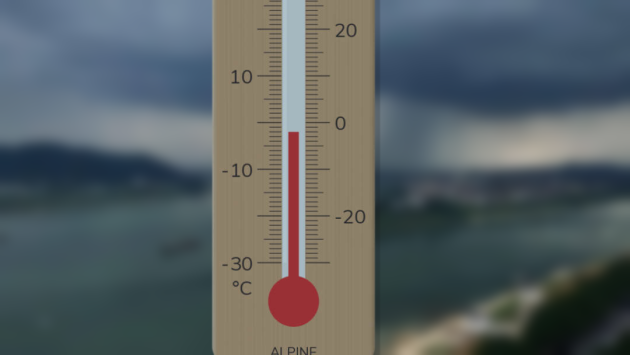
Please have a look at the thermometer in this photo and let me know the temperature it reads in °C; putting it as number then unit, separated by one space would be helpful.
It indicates -2 °C
